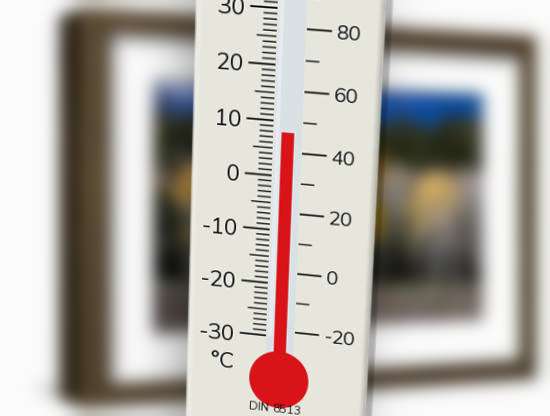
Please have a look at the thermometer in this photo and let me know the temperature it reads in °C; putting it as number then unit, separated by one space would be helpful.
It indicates 8 °C
